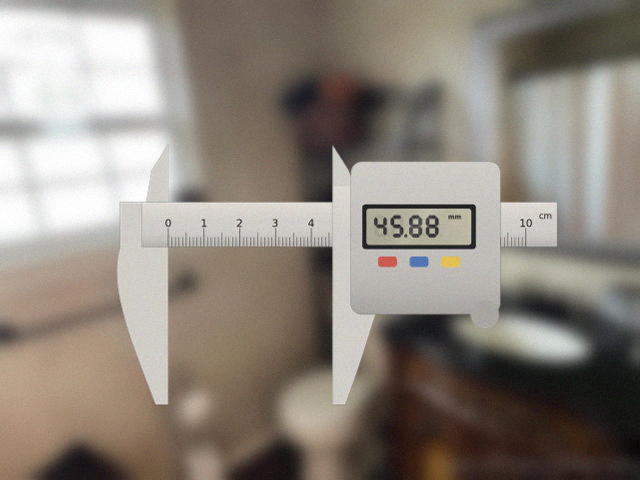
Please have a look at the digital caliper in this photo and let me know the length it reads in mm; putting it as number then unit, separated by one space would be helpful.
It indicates 45.88 mm
